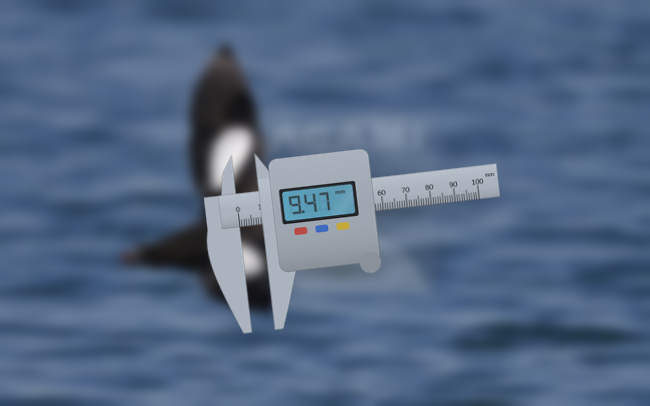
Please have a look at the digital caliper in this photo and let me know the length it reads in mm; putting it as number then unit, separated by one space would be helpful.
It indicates 9.47 mm
